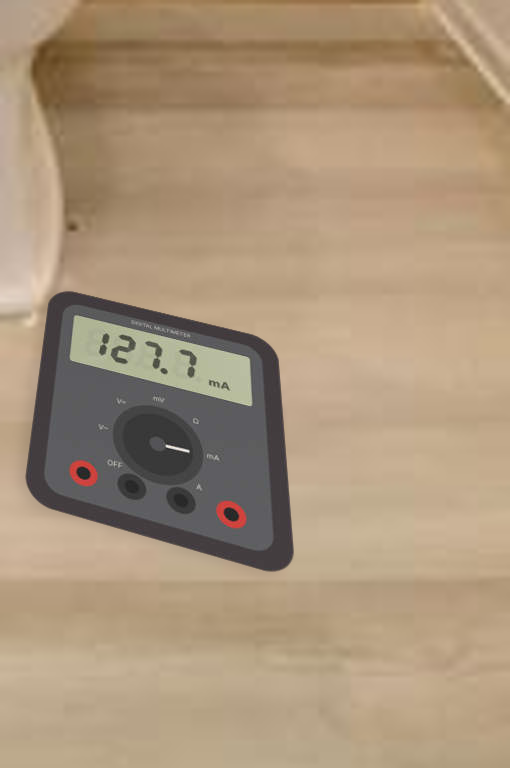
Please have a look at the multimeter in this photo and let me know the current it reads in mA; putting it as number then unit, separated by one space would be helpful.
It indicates 127.7 mA
